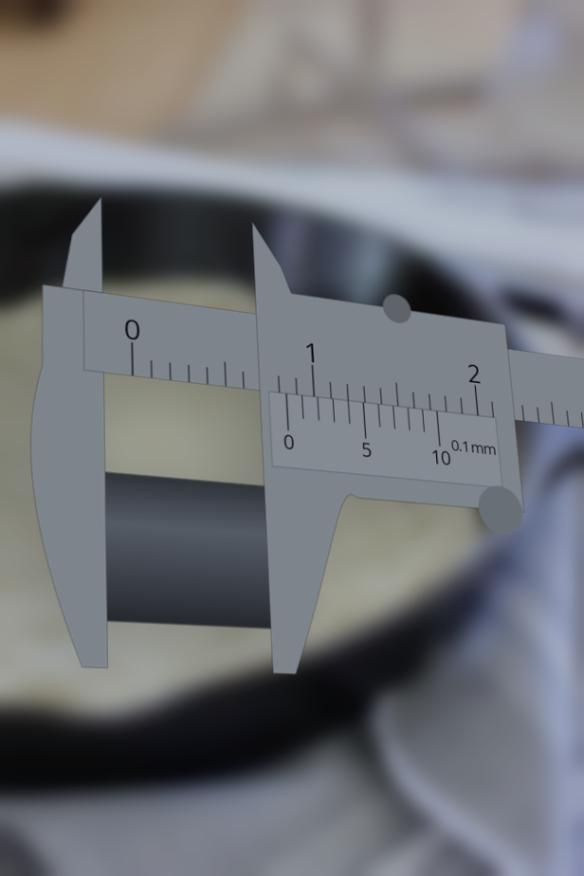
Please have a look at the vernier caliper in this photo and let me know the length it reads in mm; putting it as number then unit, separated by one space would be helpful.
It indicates 8.4 mm
